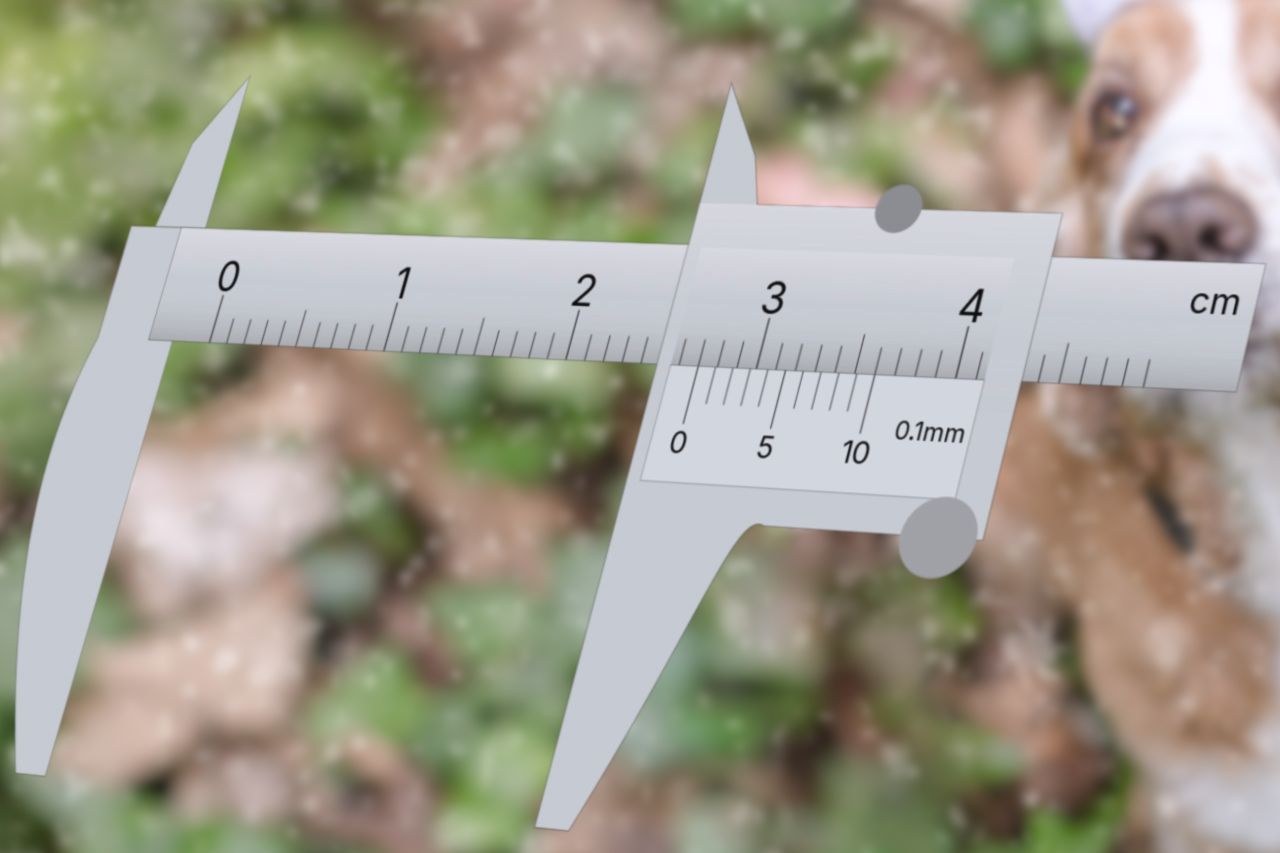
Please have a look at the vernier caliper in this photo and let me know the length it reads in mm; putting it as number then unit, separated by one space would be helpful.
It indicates 27.0 mm
